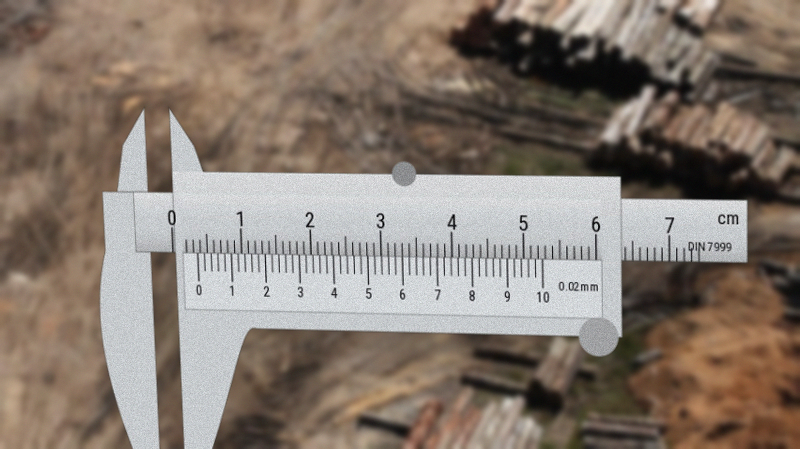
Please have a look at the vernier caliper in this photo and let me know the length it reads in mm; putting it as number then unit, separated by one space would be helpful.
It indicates 3.6 mm
